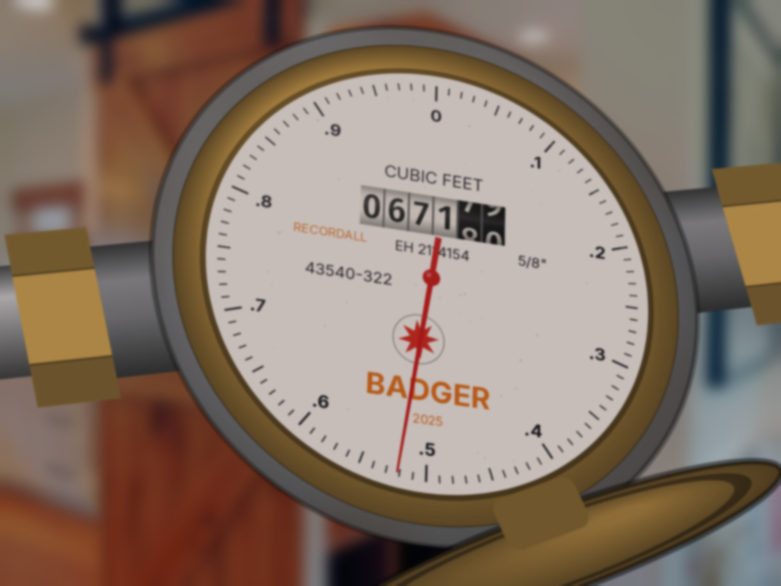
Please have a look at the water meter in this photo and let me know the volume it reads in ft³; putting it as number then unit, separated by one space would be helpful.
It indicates 67179.52 ft³
